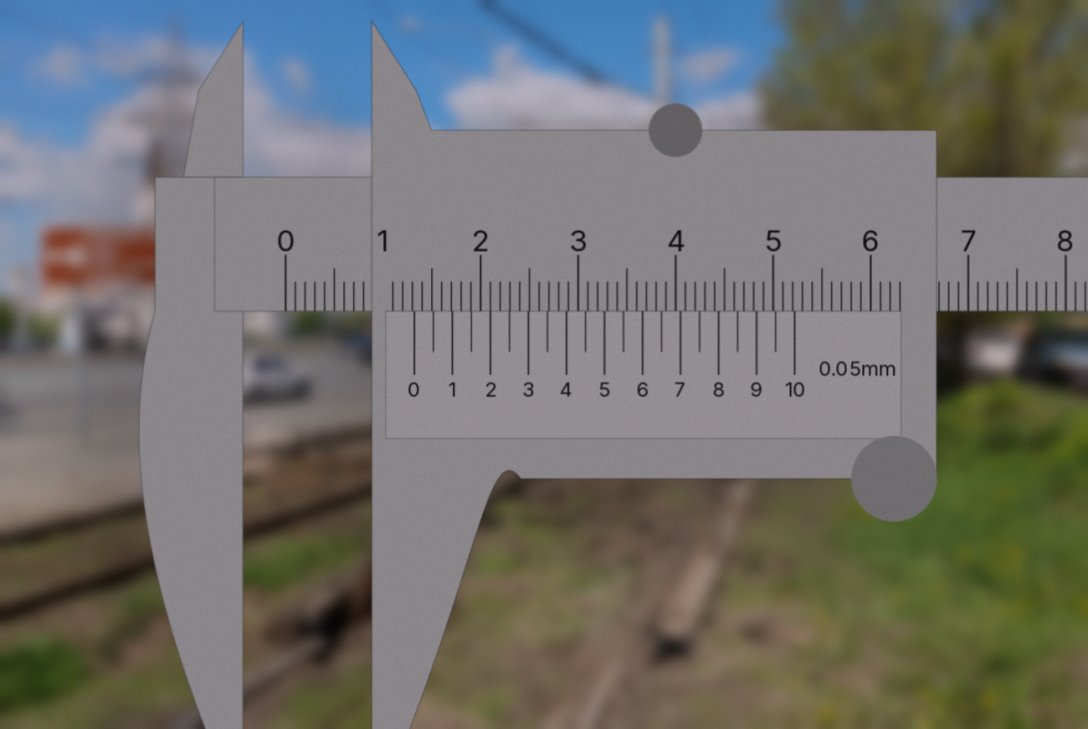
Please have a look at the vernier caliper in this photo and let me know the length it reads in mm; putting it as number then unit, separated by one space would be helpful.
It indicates 13.2 mm
